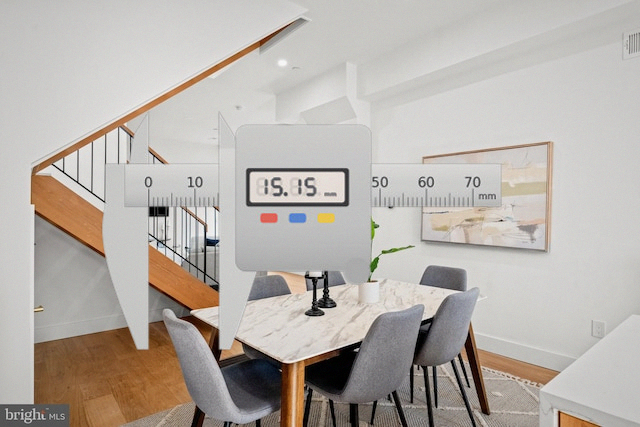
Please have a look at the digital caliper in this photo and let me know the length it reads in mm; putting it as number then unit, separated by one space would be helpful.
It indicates 15.15 mm
